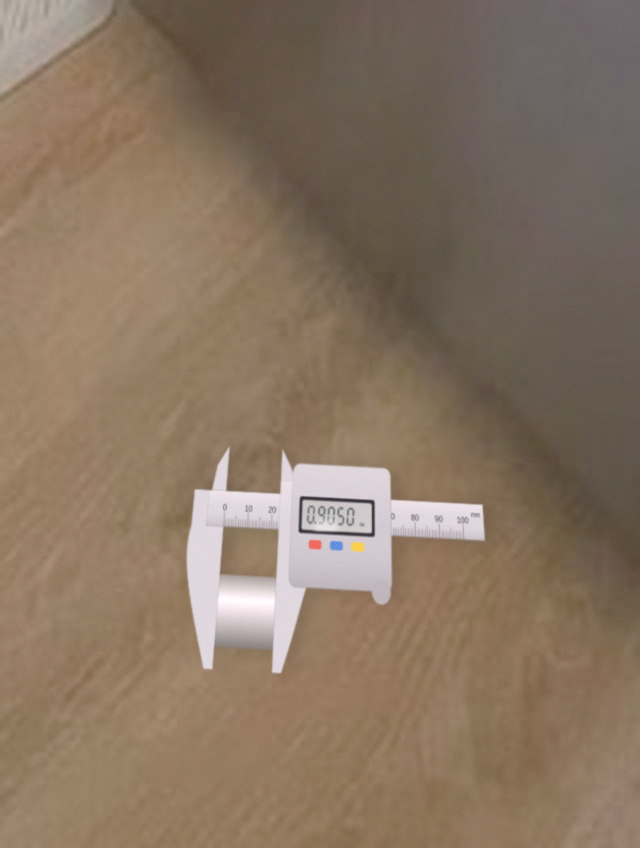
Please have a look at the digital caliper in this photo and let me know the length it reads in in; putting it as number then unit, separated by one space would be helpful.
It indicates 0.9050 in
